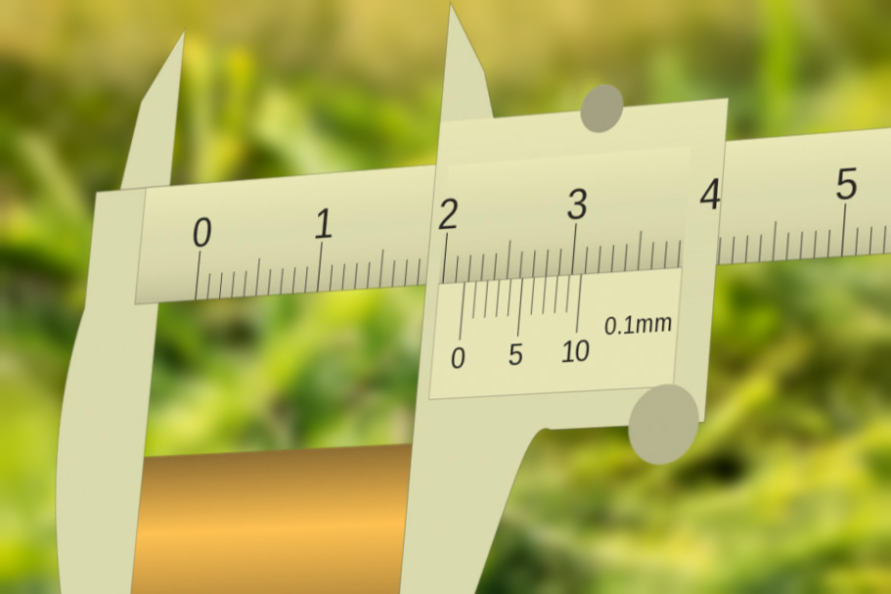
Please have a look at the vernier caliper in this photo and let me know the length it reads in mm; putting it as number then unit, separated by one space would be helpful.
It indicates 21.7 mm
